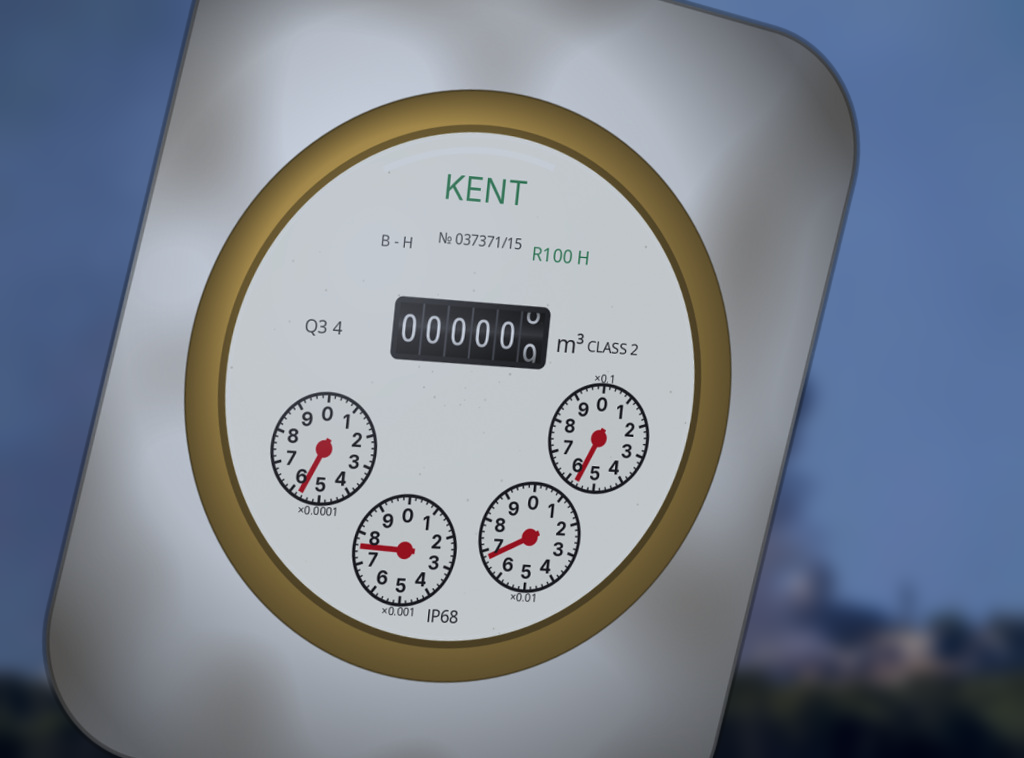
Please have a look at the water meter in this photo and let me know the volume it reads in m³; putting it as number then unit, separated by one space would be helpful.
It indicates 8.5675 m³
